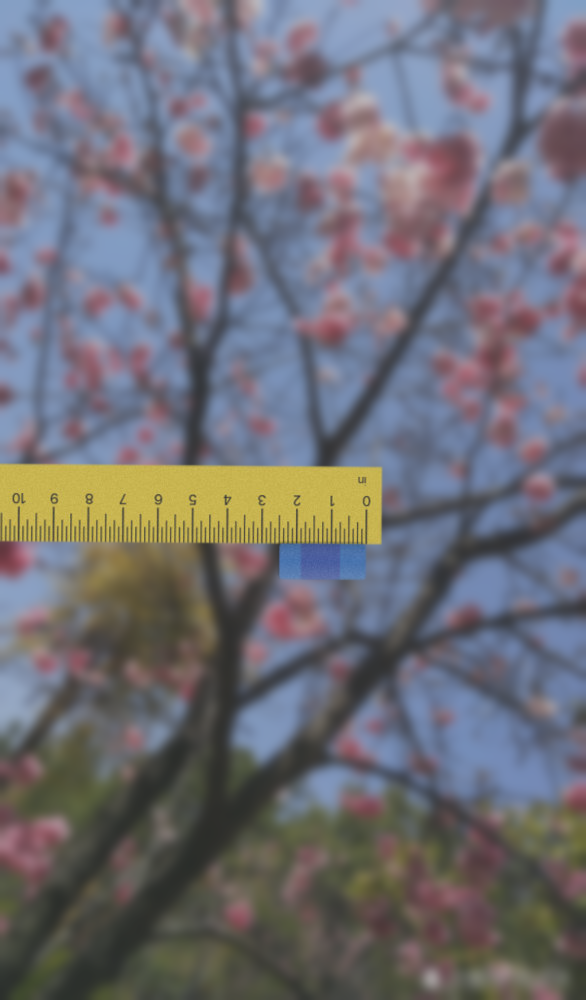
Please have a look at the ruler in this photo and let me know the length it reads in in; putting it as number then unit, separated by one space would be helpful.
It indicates 2.5 in
